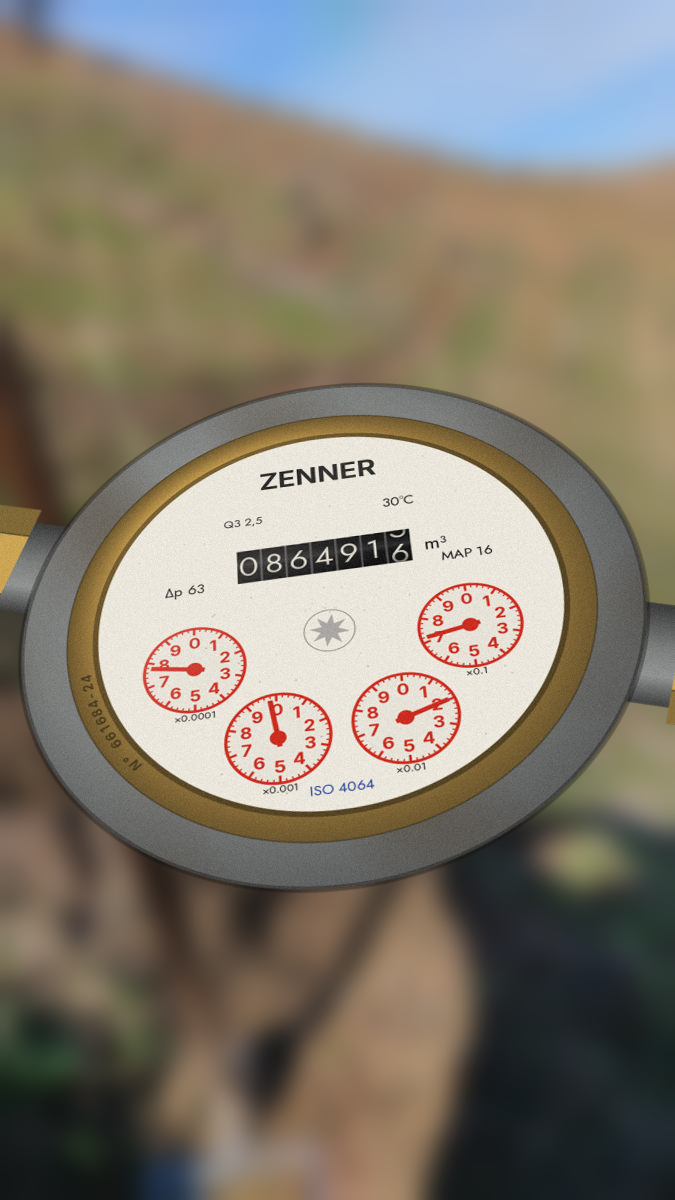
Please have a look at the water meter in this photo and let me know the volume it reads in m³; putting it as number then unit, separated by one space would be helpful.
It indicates 864915.7197 m³
